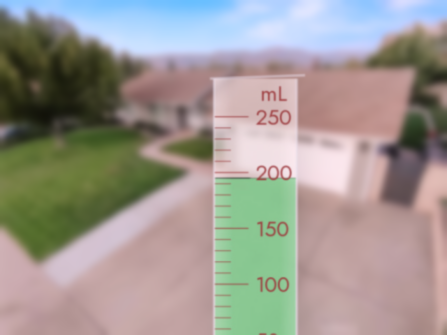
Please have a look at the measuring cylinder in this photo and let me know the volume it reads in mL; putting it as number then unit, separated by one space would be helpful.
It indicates 195 mL
